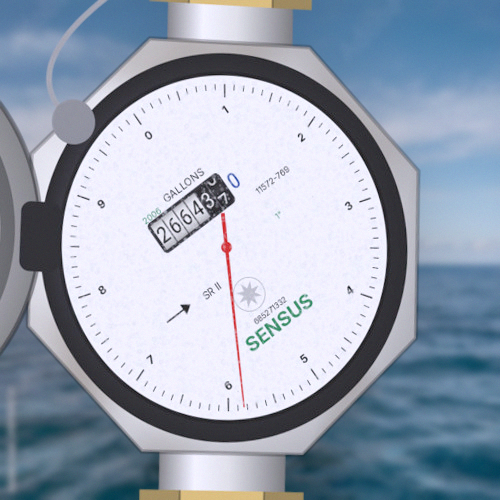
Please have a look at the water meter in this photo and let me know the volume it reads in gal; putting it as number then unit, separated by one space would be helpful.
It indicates 2664365.8 gal
